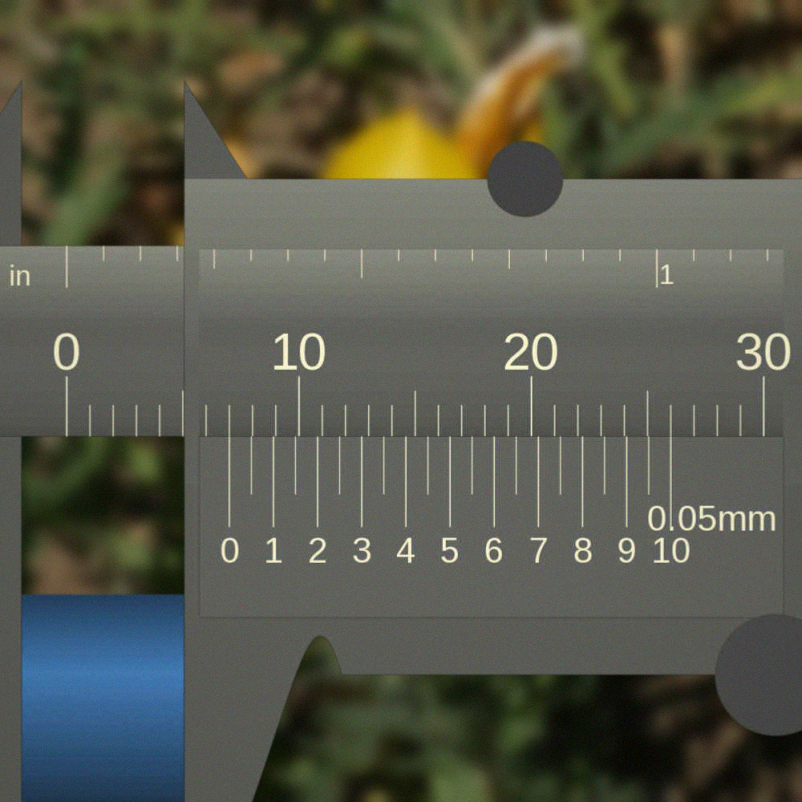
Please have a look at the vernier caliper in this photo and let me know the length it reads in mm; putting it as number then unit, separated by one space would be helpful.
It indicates 7.00 mm
